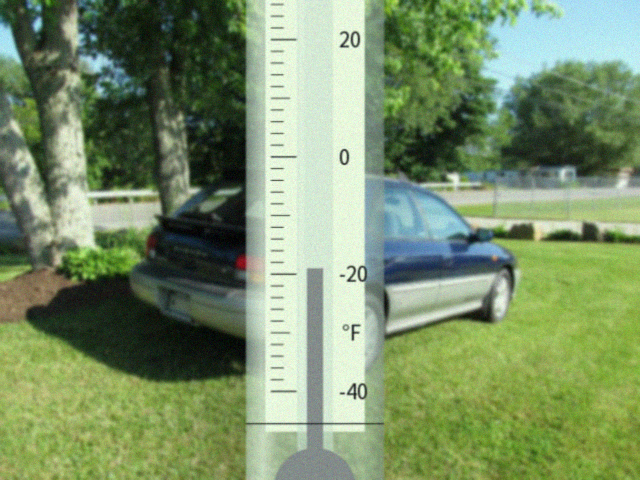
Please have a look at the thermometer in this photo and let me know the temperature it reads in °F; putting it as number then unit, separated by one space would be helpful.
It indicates -19 °F
